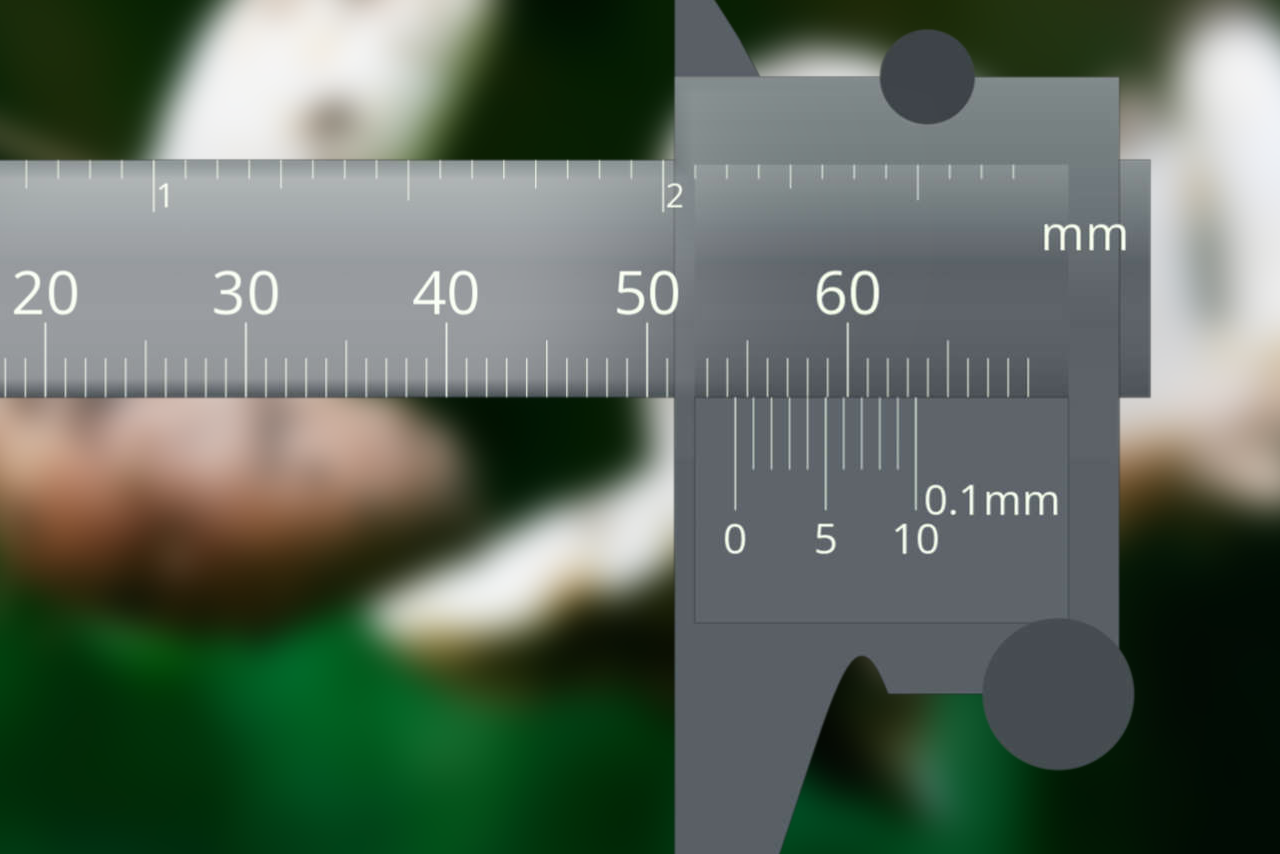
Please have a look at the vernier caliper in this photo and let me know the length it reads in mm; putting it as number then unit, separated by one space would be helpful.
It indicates 54.4 mm
